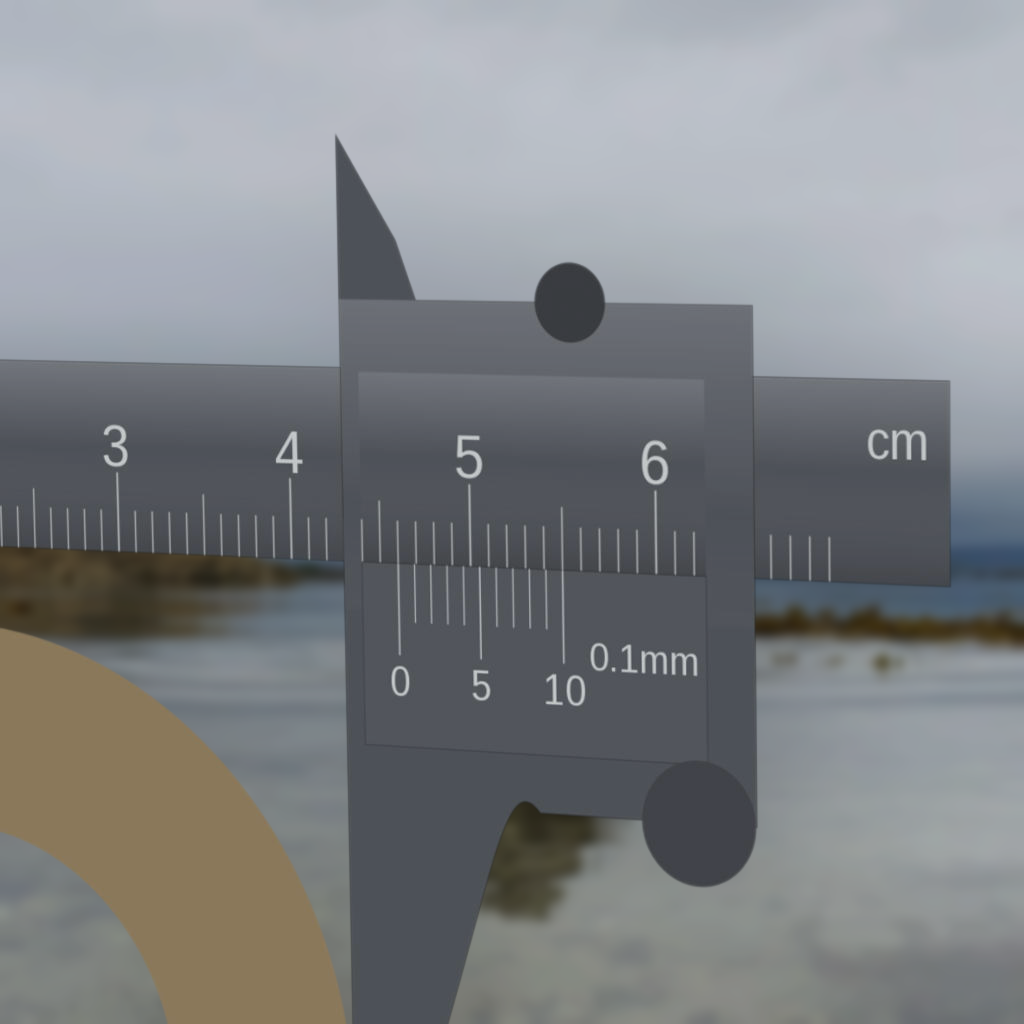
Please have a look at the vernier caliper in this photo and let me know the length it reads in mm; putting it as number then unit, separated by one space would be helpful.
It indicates 46.0 mm
